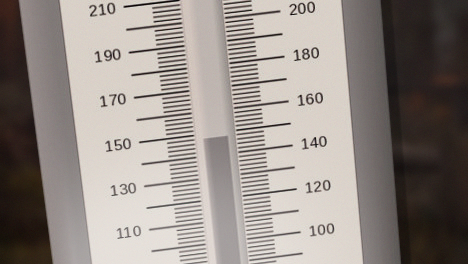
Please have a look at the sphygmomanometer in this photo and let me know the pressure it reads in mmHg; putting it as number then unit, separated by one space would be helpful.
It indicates 148 mmHg
